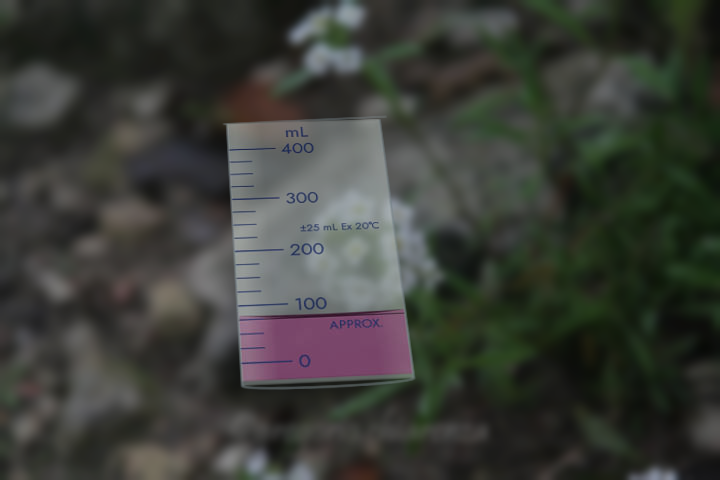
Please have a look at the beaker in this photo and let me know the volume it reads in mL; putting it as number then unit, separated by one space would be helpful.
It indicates 75 mL
